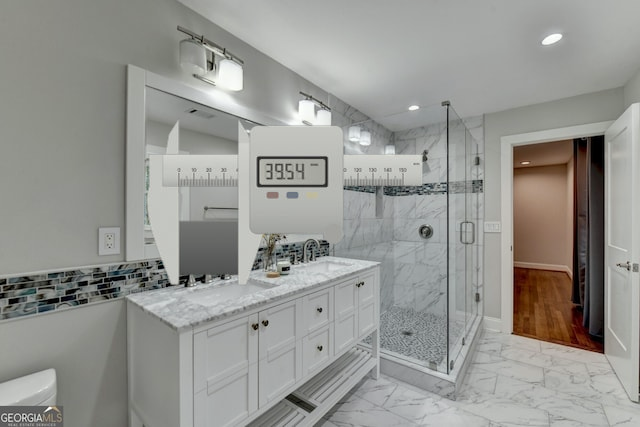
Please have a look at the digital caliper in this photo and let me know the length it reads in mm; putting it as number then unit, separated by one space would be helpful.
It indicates 39.54 mm
